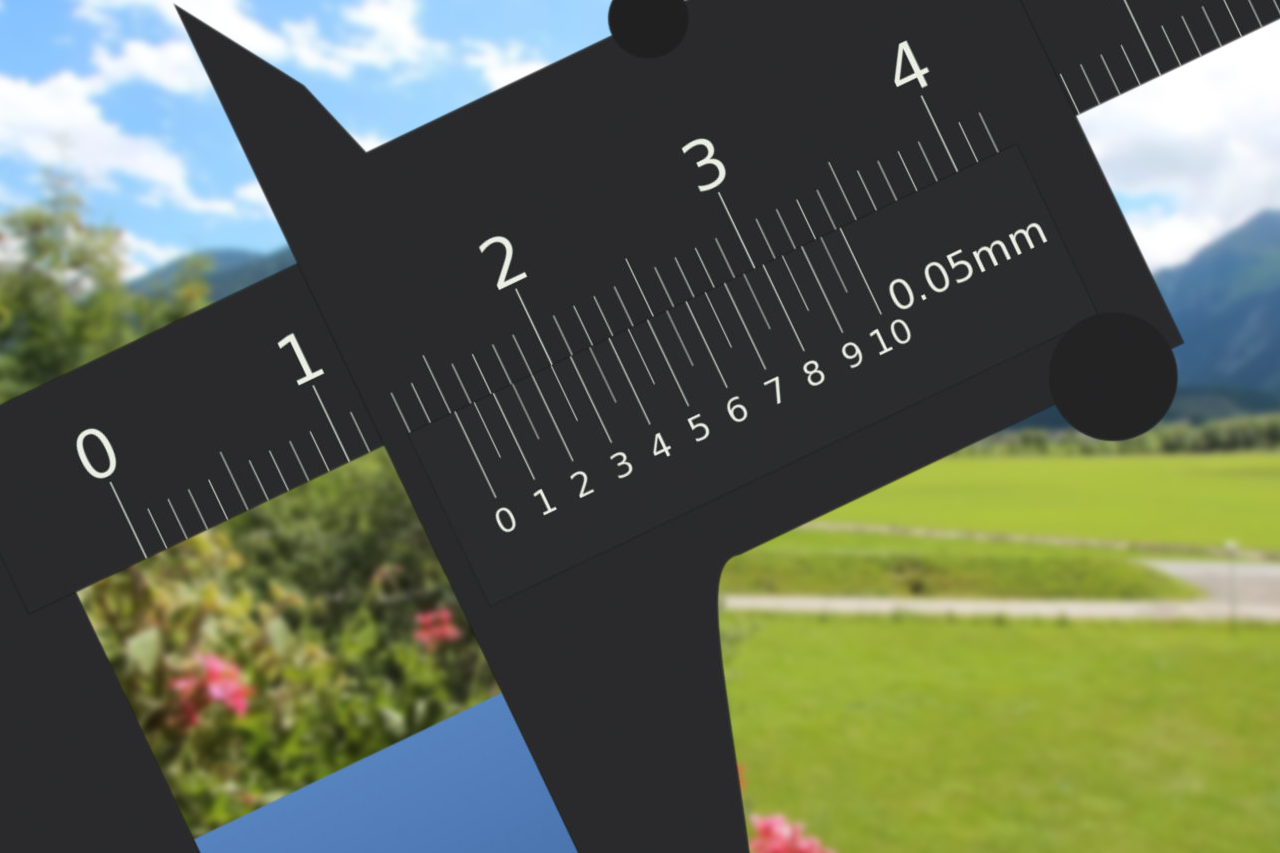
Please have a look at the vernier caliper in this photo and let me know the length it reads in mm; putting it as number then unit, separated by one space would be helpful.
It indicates 15.2 mm
